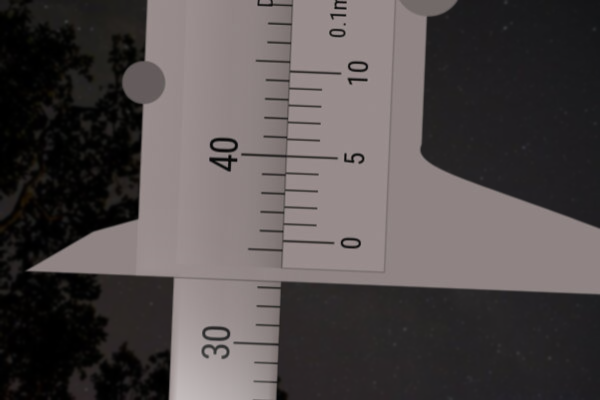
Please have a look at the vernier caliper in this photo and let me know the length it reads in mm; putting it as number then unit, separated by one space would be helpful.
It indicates 35.5 mm
